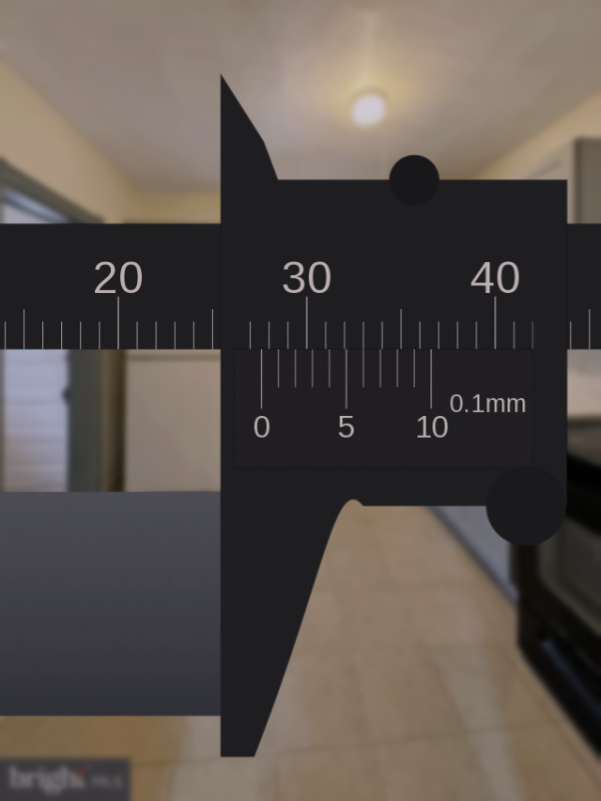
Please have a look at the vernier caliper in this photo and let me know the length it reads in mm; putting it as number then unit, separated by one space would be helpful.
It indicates 27.6 mm
